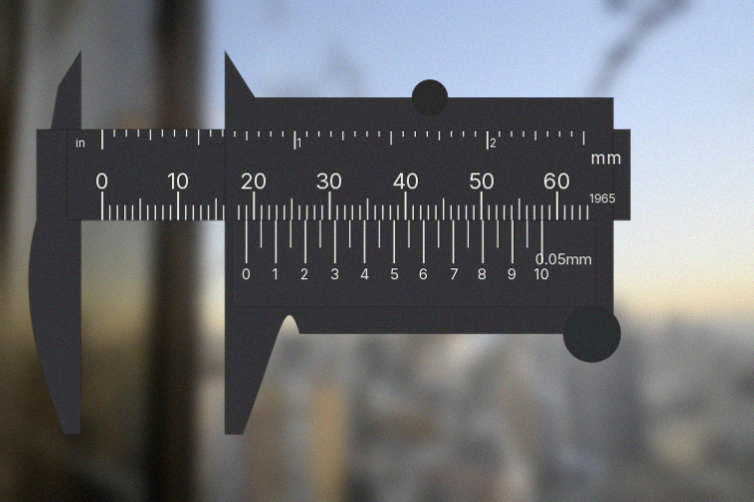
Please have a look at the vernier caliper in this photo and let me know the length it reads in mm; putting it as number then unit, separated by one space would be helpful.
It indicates 19.0 mm
